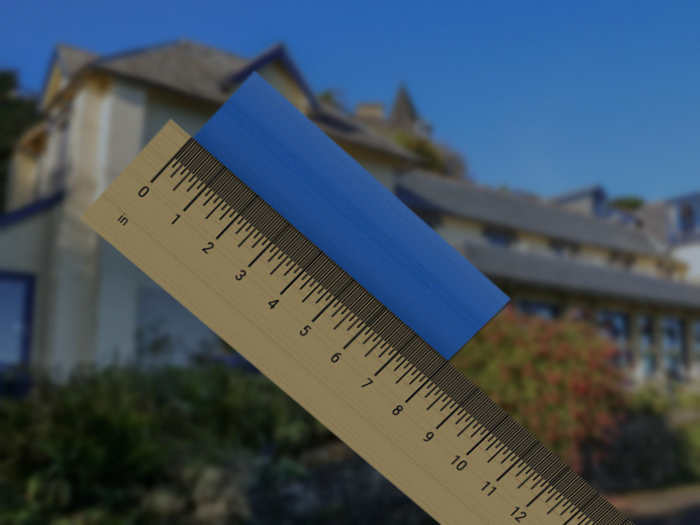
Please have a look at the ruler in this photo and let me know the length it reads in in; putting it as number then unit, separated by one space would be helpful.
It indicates 8 in
